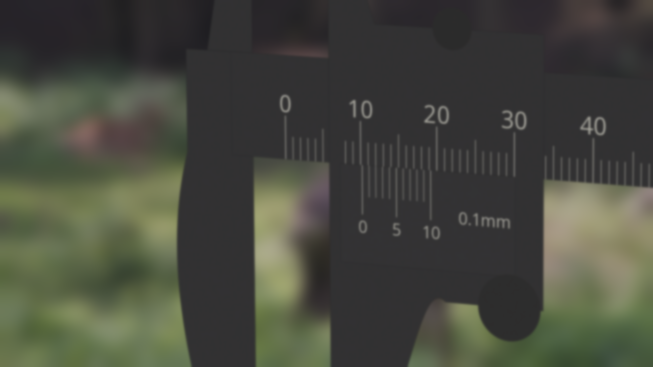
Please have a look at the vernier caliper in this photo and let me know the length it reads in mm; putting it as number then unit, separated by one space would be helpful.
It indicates 10.2 mm
